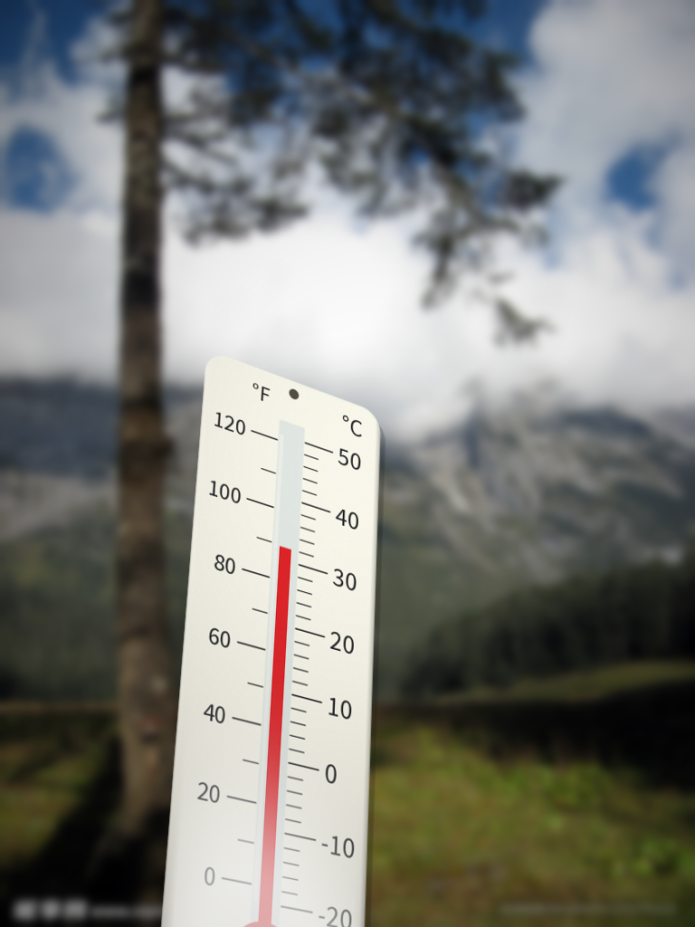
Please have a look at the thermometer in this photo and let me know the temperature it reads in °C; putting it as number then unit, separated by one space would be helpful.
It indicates 32 °C
